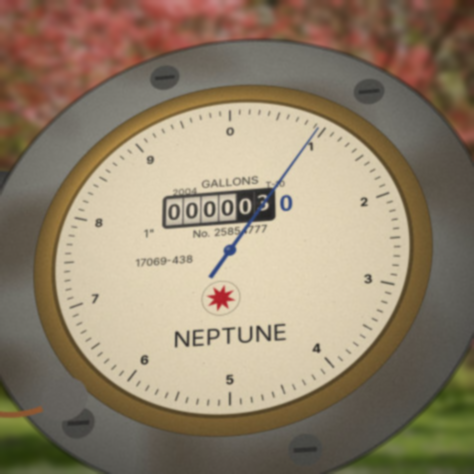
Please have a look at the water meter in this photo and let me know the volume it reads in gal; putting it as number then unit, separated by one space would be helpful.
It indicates 30.9 gal
